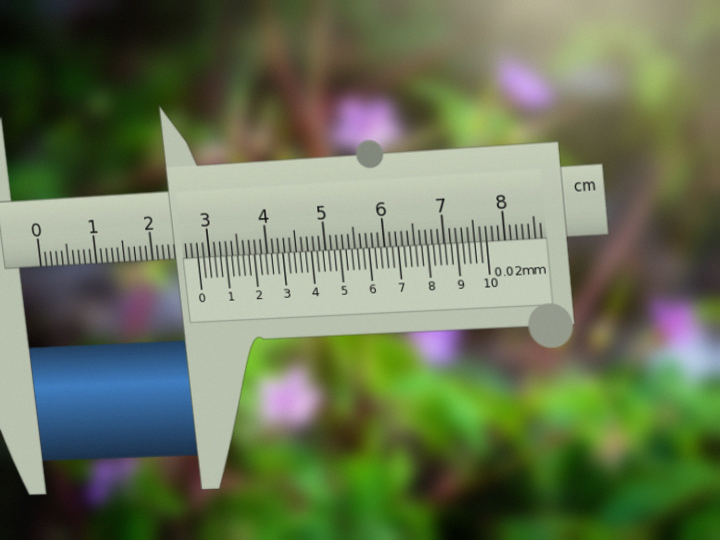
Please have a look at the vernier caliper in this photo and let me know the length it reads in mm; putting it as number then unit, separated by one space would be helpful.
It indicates 28.0 mm
